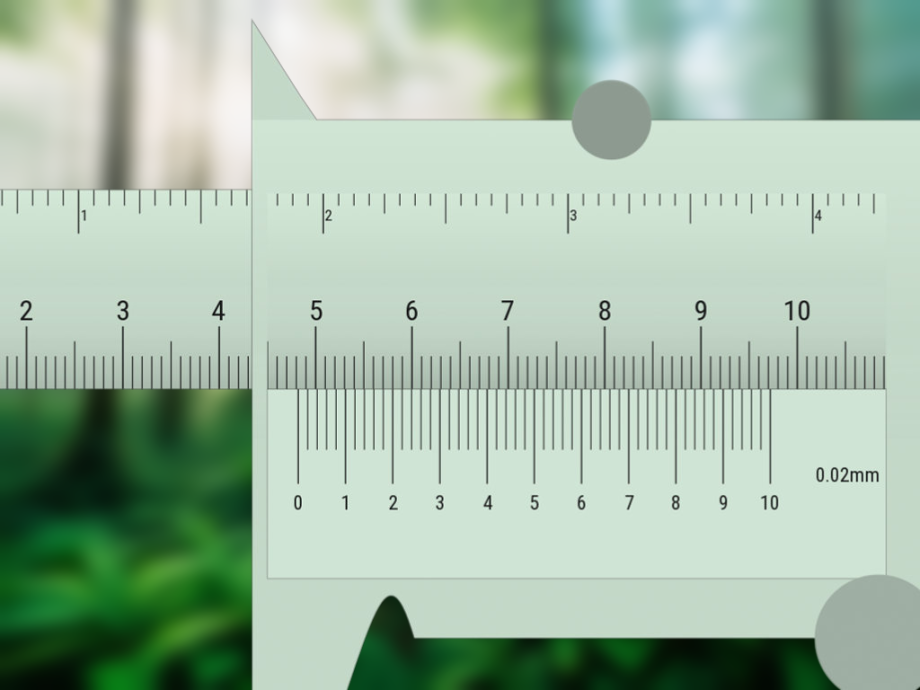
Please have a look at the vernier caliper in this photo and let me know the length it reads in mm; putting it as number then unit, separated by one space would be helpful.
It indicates 48.2 mm
